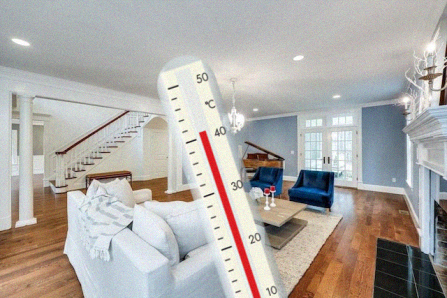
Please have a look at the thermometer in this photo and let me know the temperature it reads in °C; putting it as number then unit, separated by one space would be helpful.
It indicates 41 °C
